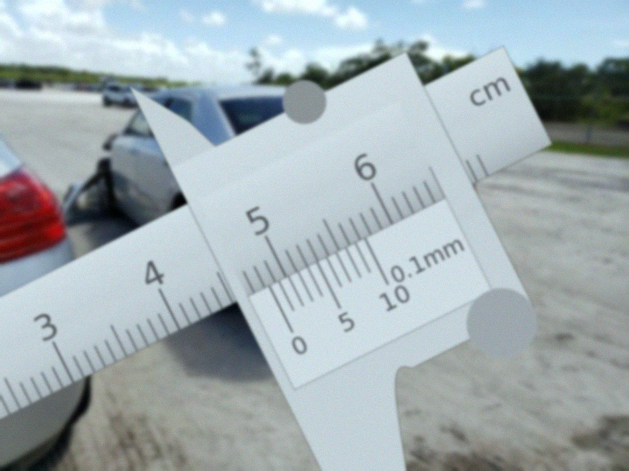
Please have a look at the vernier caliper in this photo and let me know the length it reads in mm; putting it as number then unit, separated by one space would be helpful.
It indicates 48.4 mm
